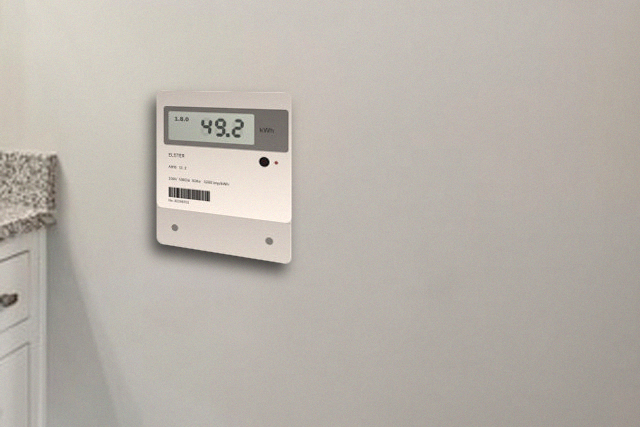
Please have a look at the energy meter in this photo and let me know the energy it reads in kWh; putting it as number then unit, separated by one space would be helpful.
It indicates 49.2 kWh
